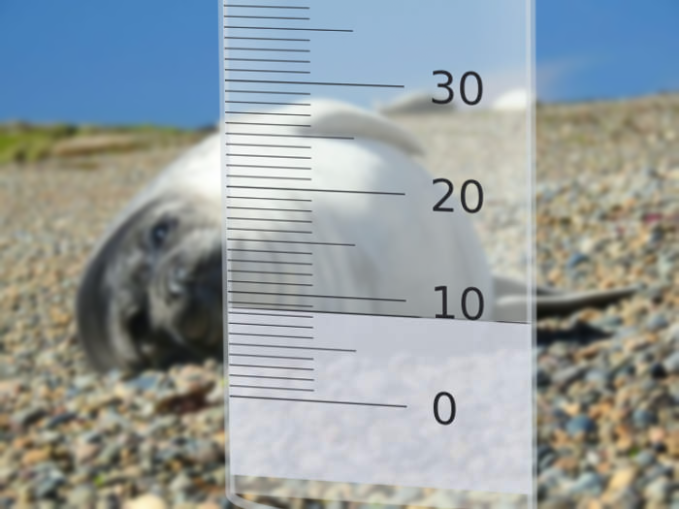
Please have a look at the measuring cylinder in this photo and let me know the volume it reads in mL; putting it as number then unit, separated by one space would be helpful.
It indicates 8.5 mL
